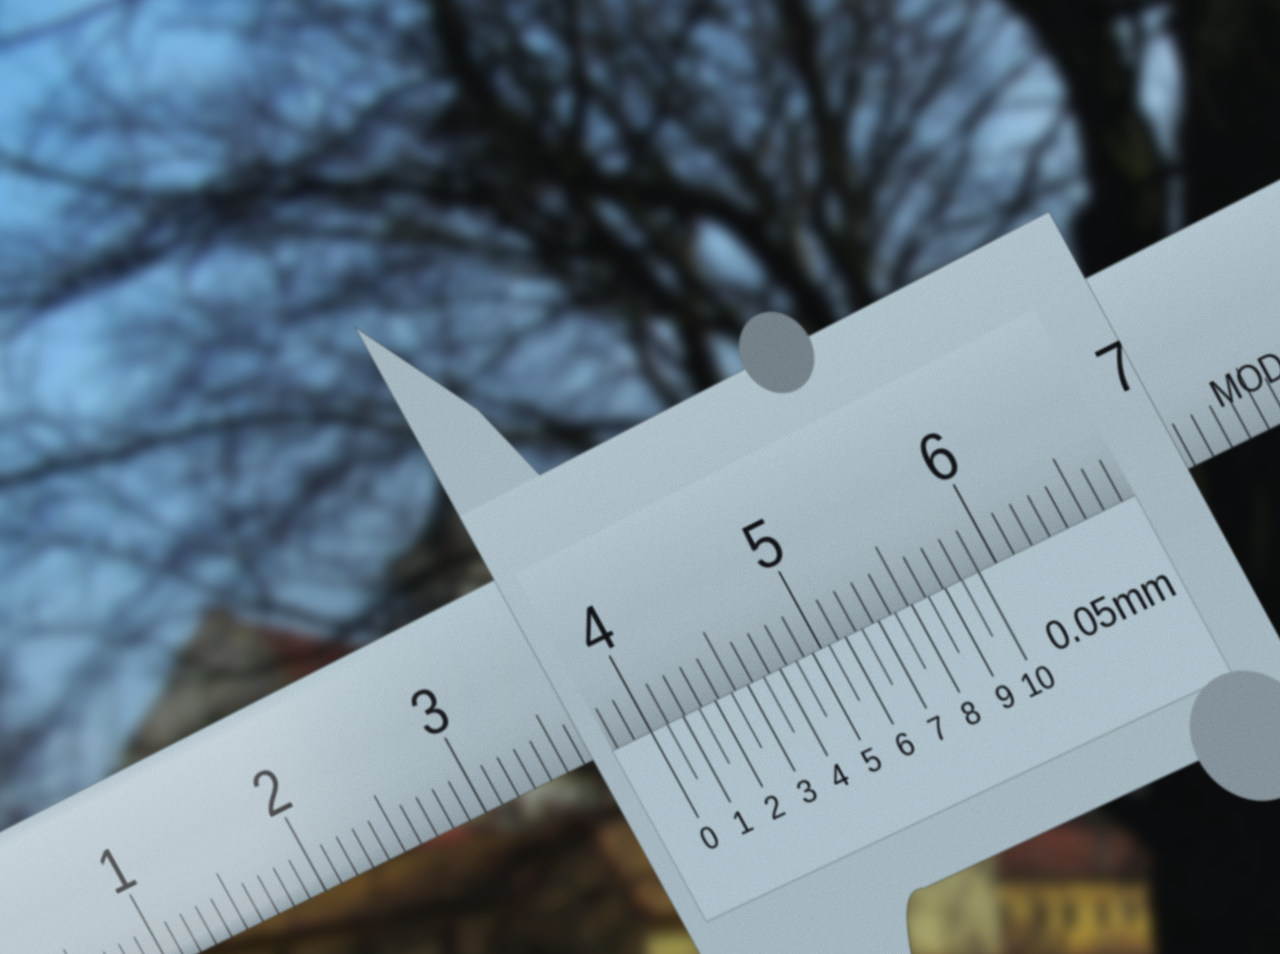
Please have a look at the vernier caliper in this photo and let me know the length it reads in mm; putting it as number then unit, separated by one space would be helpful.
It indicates 40.0 mm
